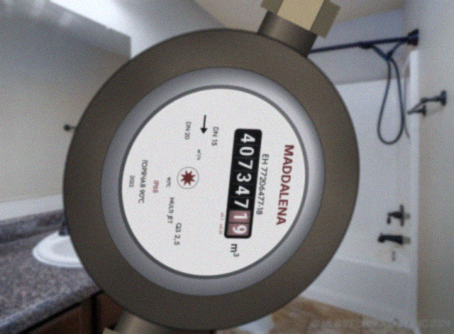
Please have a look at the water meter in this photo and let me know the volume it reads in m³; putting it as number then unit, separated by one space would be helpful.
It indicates 407347.19 m³
